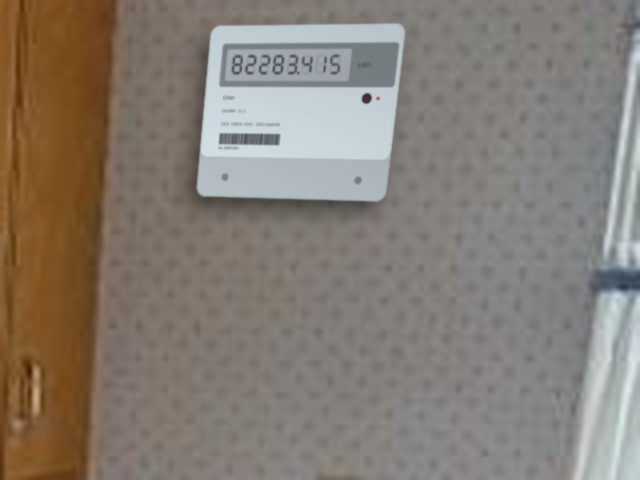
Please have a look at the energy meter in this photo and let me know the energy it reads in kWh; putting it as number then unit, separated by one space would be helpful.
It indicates 82283.415 kWh
